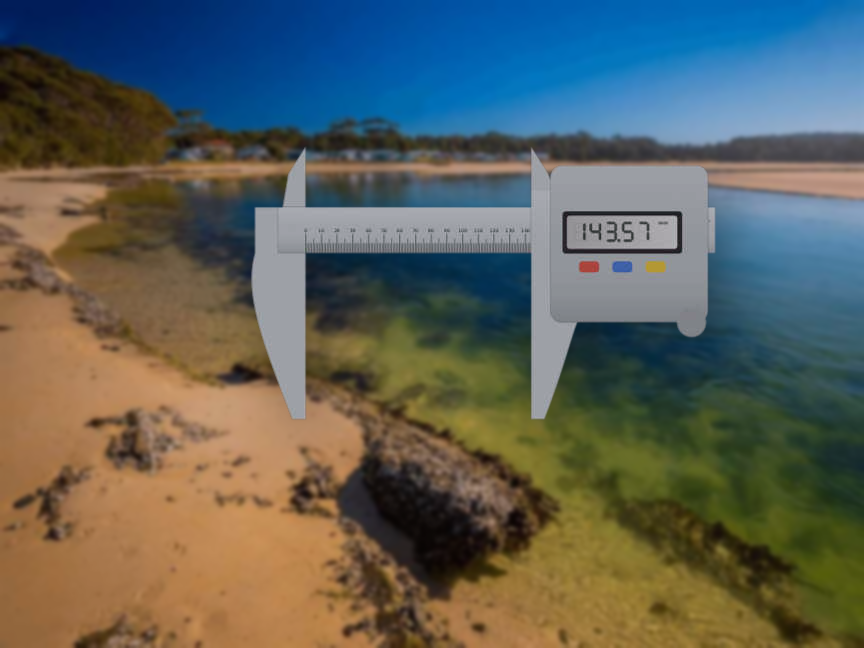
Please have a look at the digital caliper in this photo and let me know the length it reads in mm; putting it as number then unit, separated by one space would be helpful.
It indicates 143.57 mm
